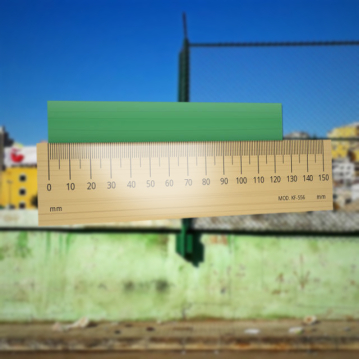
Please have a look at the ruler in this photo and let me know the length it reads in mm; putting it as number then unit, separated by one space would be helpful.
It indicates 125 mm
